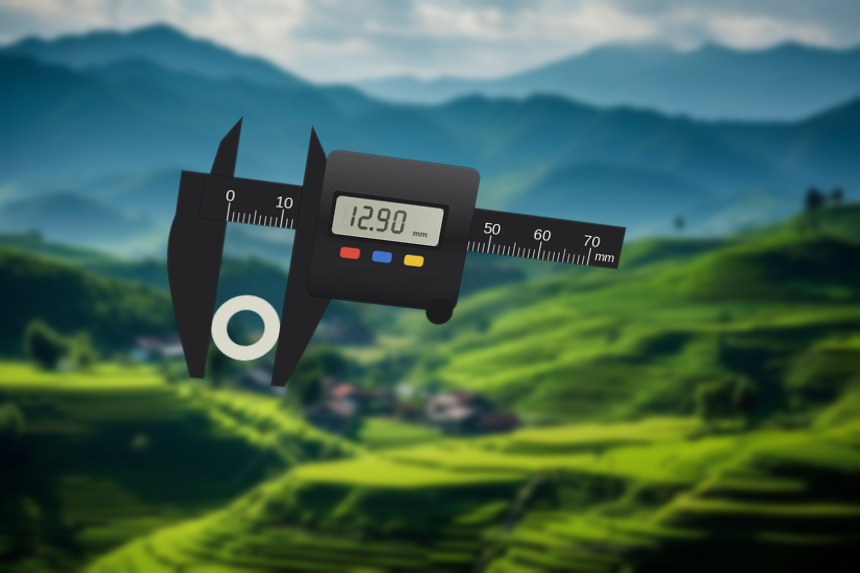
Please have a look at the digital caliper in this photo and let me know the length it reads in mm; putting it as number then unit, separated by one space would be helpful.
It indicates 12.90 mm
